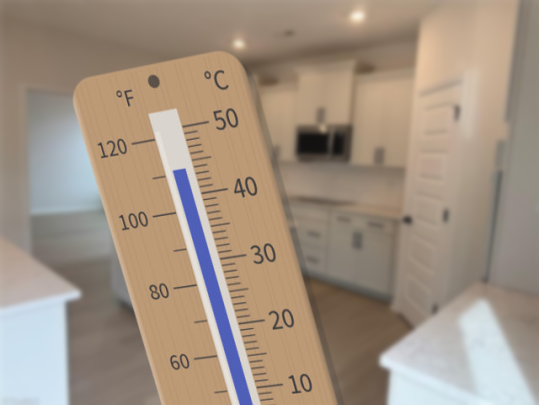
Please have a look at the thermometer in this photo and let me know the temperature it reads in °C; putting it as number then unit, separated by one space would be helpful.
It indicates 44 °C
